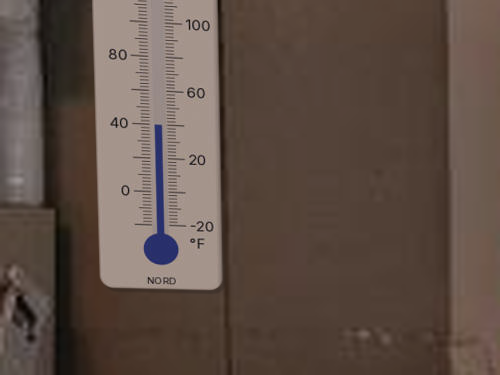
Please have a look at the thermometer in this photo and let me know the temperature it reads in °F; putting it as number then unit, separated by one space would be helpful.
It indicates 40 °F
